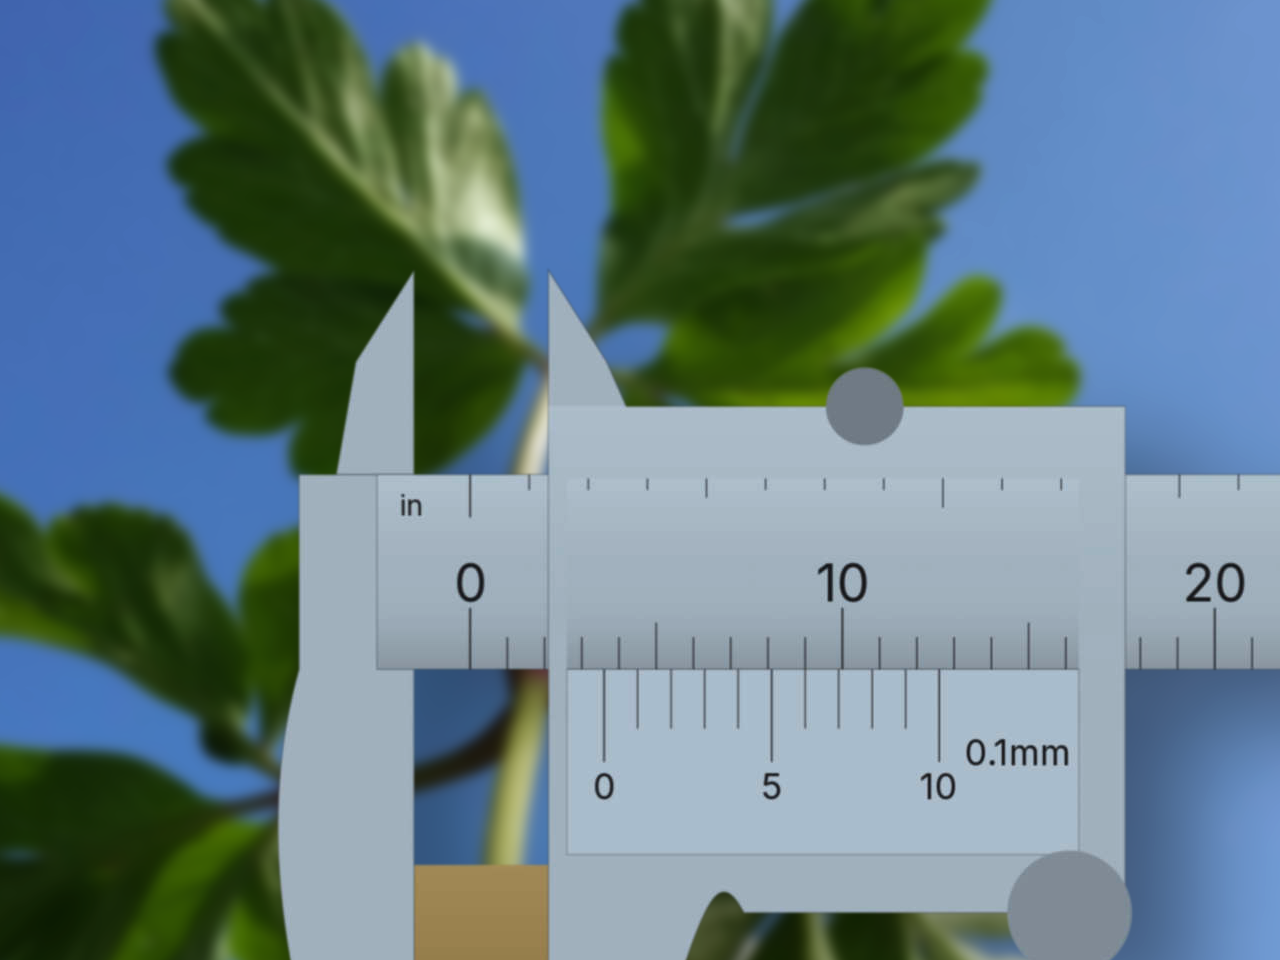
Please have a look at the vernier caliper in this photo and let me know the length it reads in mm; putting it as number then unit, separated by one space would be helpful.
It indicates 3.6 mm
